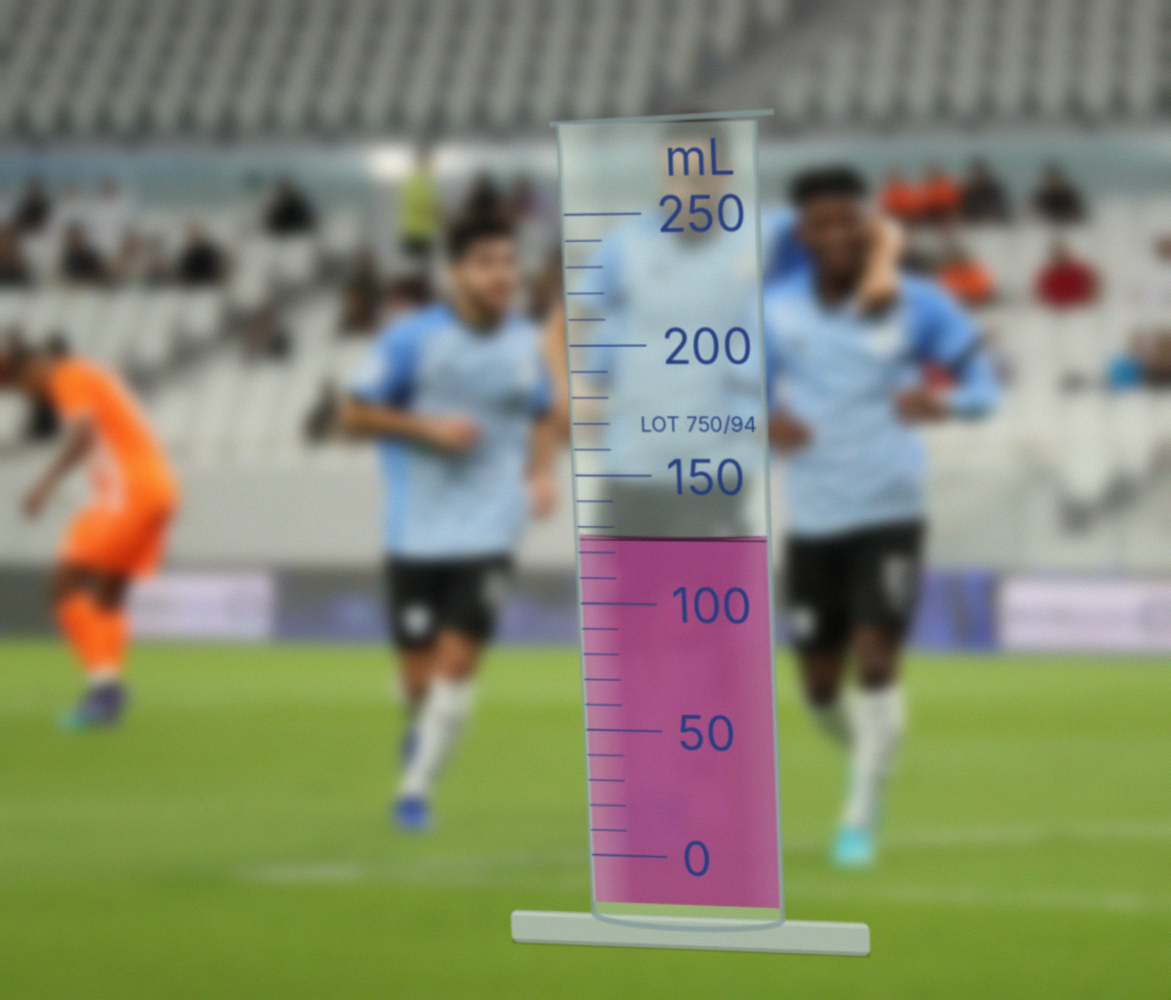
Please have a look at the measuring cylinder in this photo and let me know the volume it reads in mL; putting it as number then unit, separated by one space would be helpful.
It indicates 125 mL
